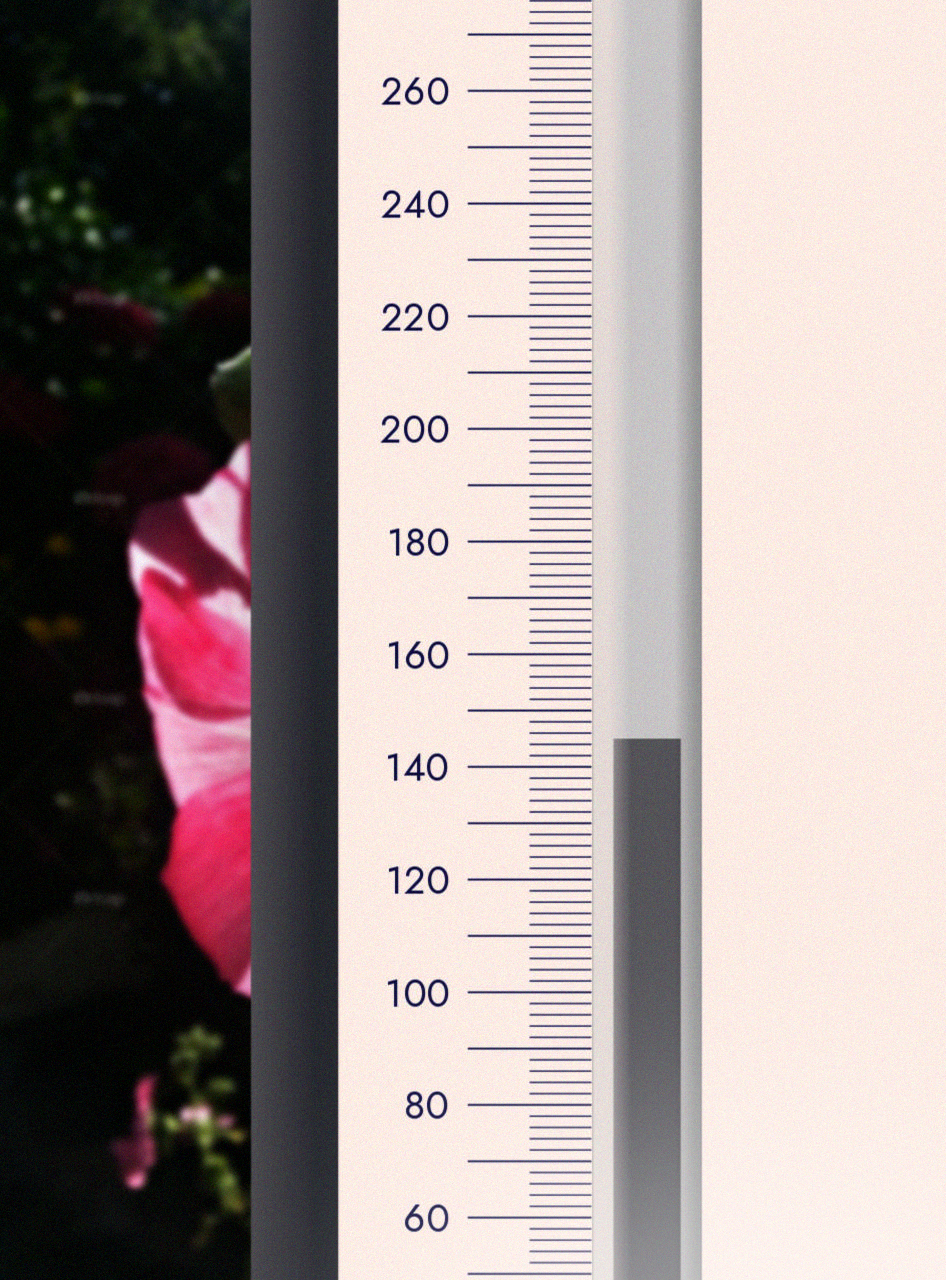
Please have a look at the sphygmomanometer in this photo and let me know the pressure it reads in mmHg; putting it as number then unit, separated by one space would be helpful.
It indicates 145 mmHg
